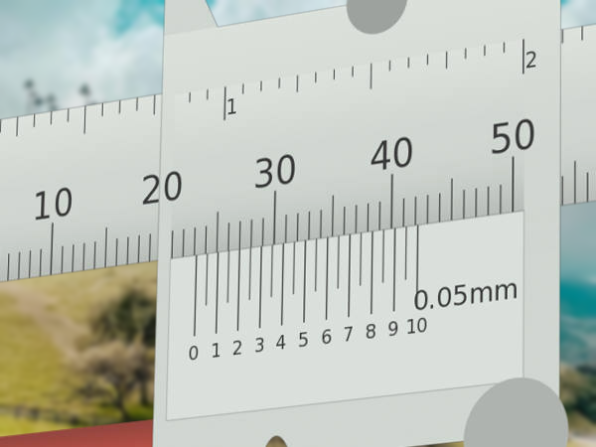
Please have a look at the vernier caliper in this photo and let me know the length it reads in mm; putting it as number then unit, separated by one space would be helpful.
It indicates 23.2 mm
